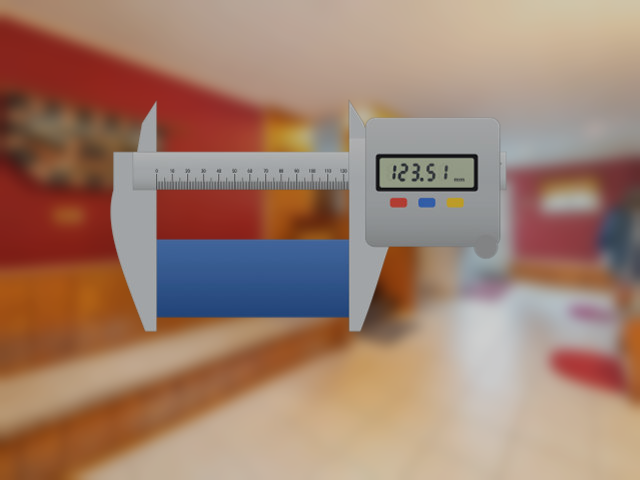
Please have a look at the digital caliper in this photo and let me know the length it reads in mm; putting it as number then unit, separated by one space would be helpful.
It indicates 123.51 mm
